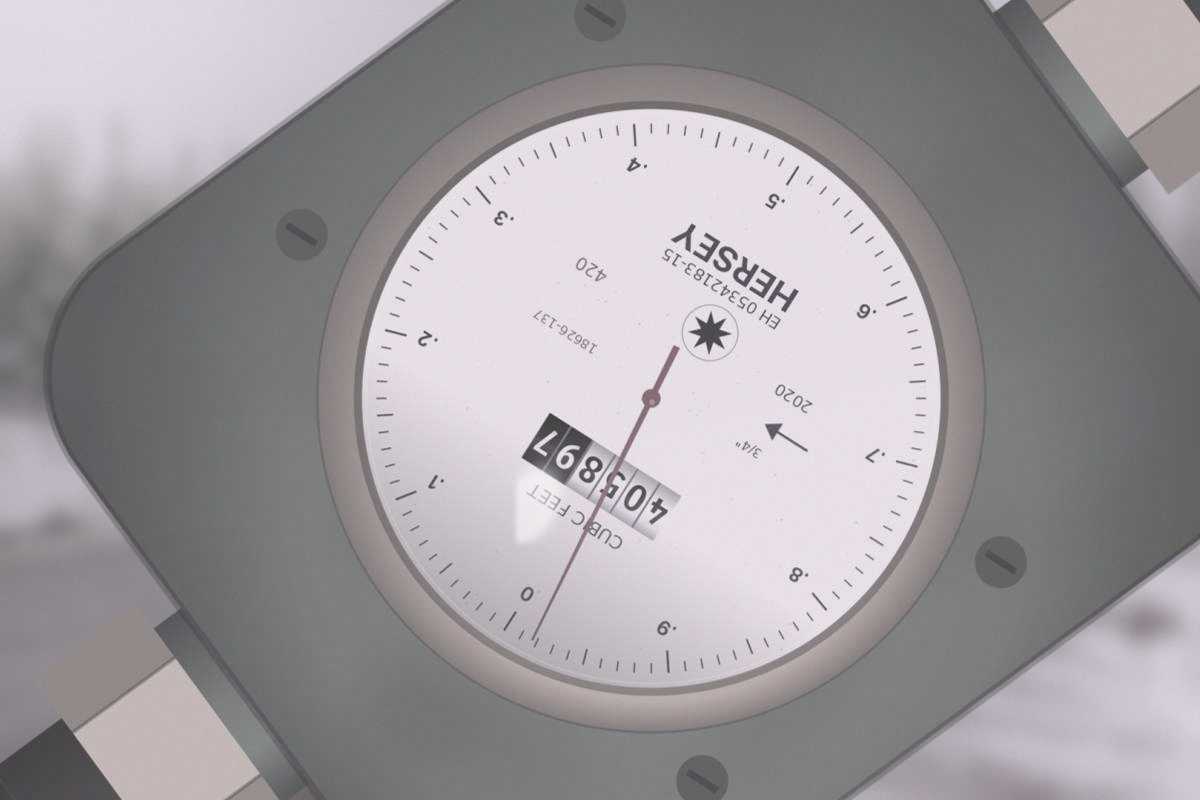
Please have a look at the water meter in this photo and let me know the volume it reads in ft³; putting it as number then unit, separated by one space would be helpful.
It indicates 405896.98 ft³
